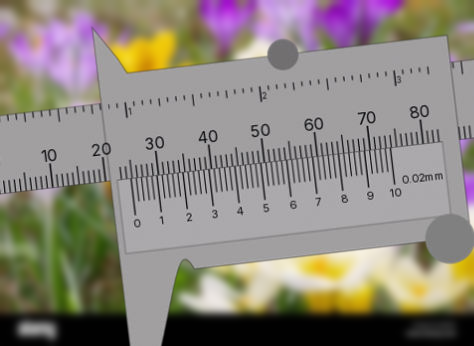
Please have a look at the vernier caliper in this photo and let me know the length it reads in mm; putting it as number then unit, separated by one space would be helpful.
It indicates 24.8 mm
